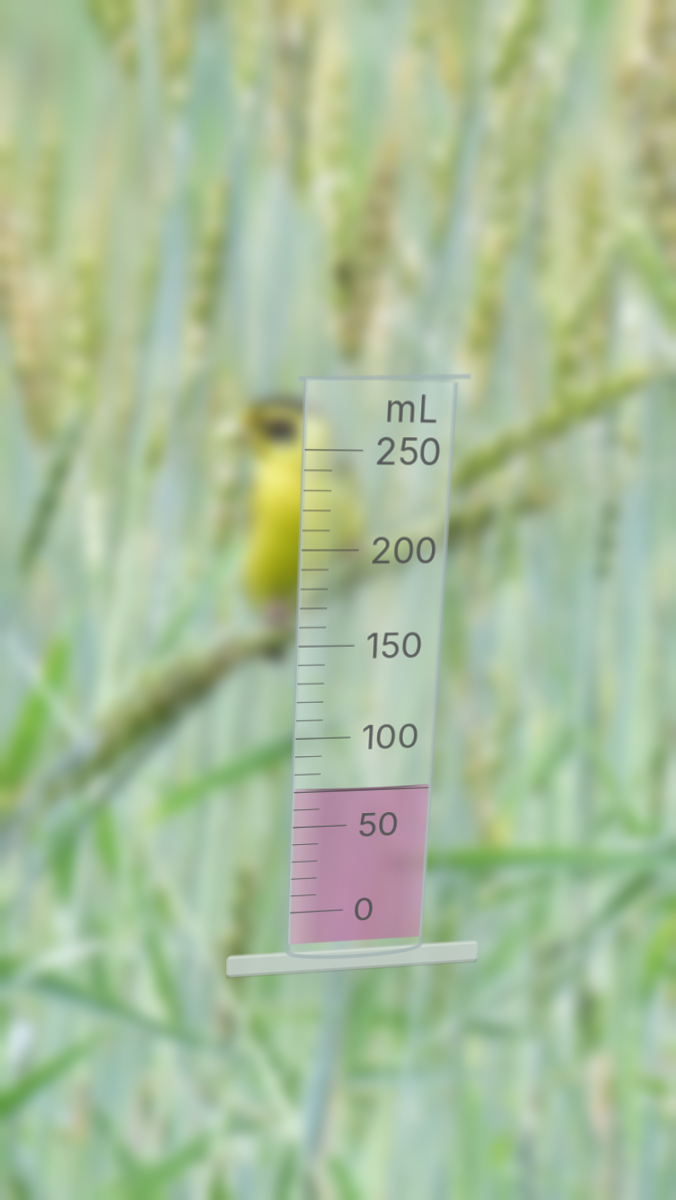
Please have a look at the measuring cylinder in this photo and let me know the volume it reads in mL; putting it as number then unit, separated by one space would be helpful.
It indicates 70 mL
